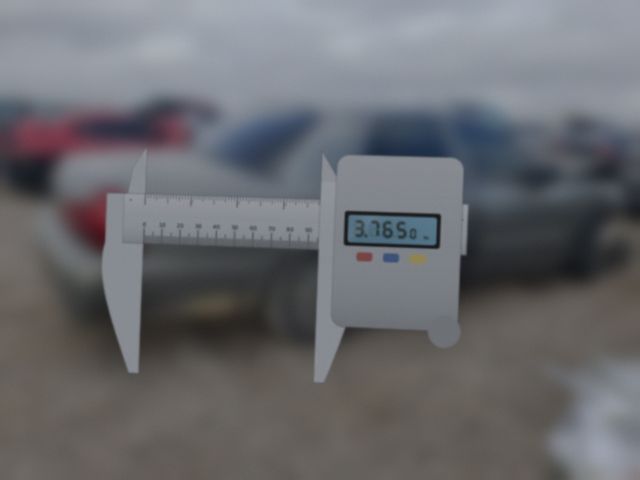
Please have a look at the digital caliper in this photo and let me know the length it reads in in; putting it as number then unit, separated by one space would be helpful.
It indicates 3.7650 in
